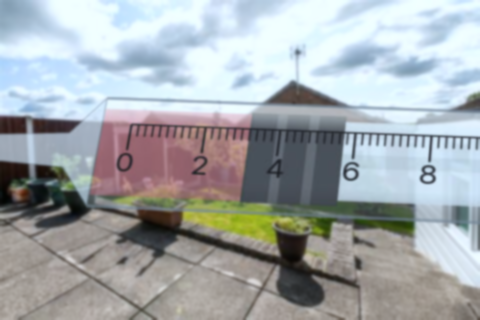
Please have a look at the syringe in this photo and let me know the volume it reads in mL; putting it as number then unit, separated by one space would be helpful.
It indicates 3.2 mL
